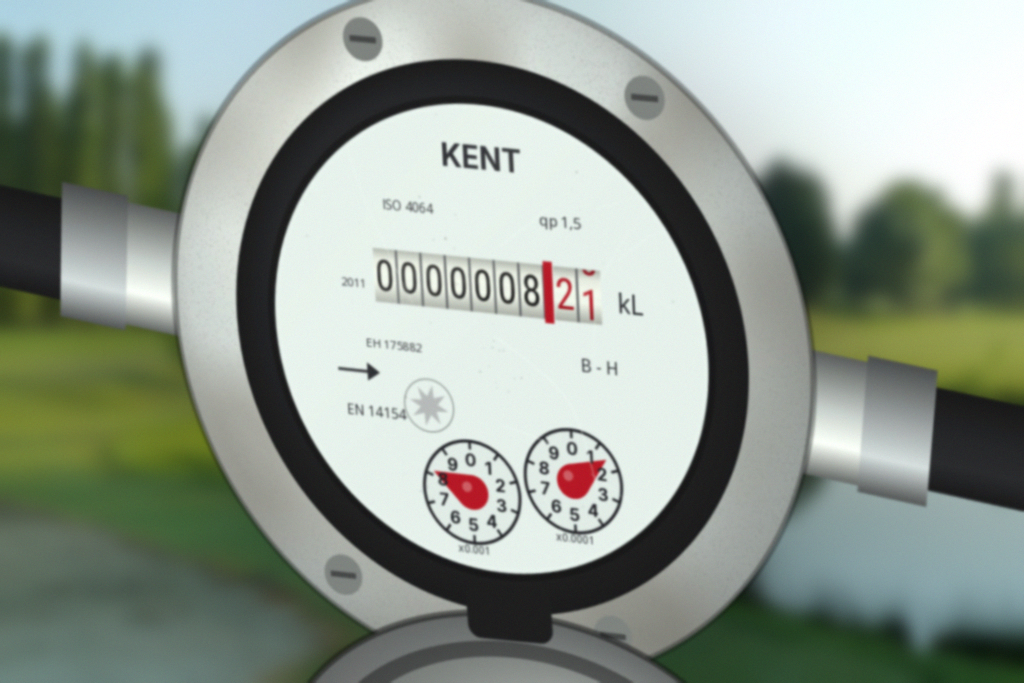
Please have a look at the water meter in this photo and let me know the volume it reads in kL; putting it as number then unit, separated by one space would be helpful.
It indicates 8.2081 kL
